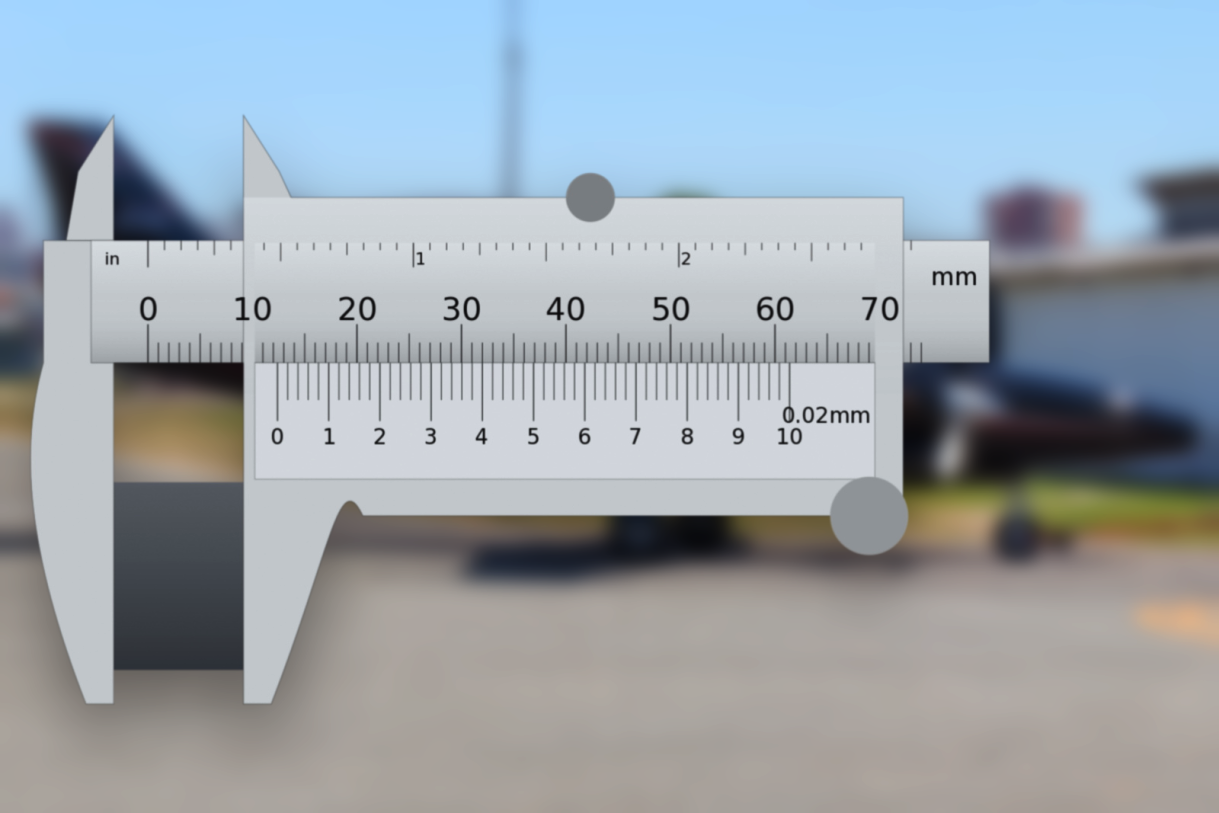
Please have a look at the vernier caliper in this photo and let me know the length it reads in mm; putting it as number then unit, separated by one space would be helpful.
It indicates 12.4 mm
